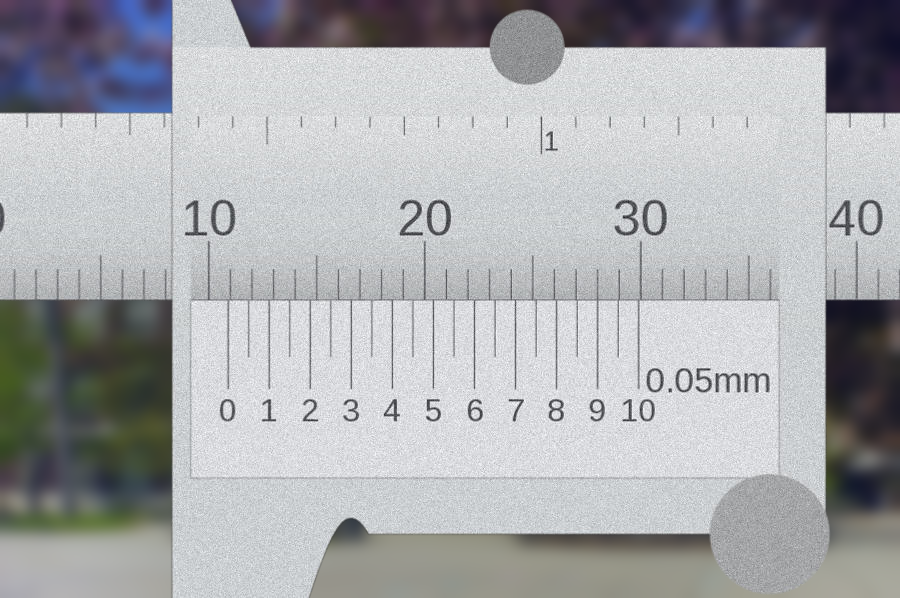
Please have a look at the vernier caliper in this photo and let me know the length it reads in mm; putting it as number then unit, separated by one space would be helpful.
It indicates 10.9 mm
